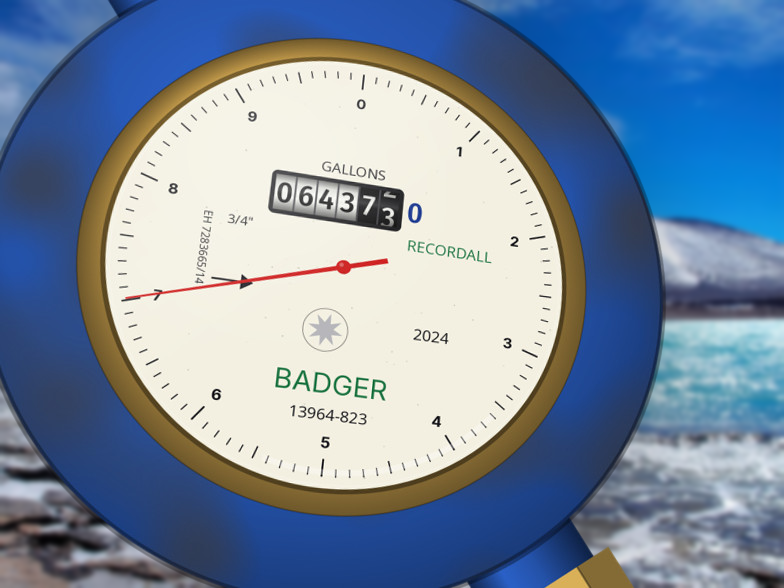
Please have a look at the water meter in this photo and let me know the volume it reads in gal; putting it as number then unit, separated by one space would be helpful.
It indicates 643727.0 gal
